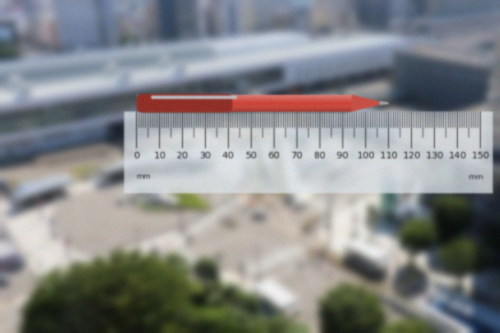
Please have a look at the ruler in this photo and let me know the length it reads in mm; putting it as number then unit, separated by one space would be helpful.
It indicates 110 mm
